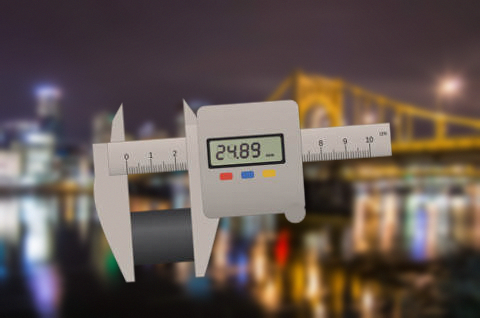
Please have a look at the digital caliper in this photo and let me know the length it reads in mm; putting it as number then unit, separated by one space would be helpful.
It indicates 24.89 mm
